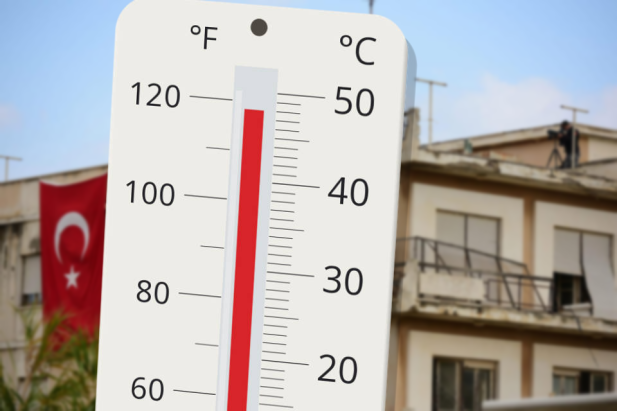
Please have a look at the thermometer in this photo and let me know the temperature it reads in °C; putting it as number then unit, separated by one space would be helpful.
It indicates 48 °C
